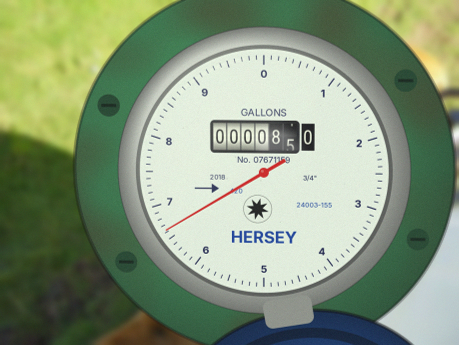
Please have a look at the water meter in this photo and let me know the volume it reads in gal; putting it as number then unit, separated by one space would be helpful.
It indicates 846.6 gal
